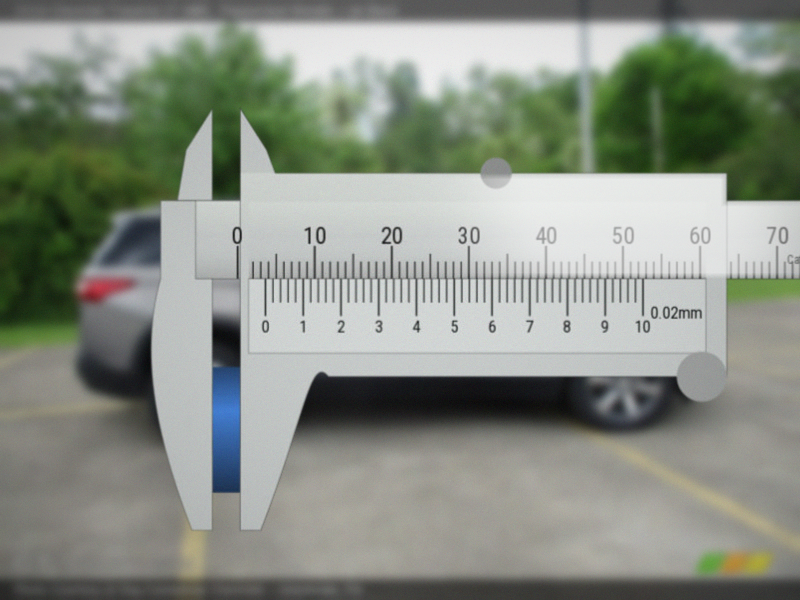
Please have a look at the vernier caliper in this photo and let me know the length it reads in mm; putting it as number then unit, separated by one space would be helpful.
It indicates 3.6 mm
